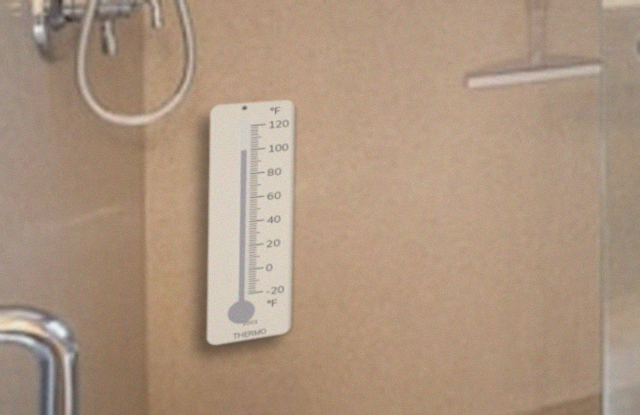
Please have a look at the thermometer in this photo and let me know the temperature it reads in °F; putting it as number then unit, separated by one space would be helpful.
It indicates 100 °F
